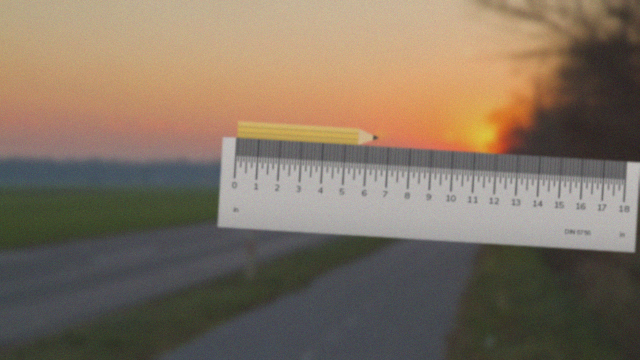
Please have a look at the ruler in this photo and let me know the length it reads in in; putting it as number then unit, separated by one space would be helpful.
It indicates 6.5 in
